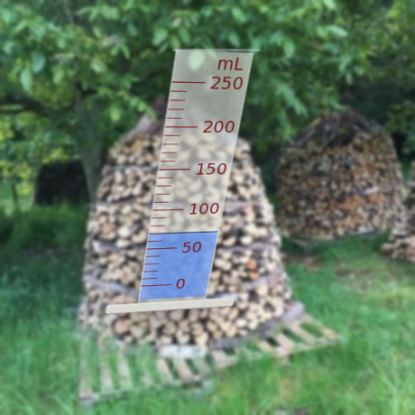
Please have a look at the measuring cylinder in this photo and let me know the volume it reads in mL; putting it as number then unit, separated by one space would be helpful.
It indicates 70 mL
